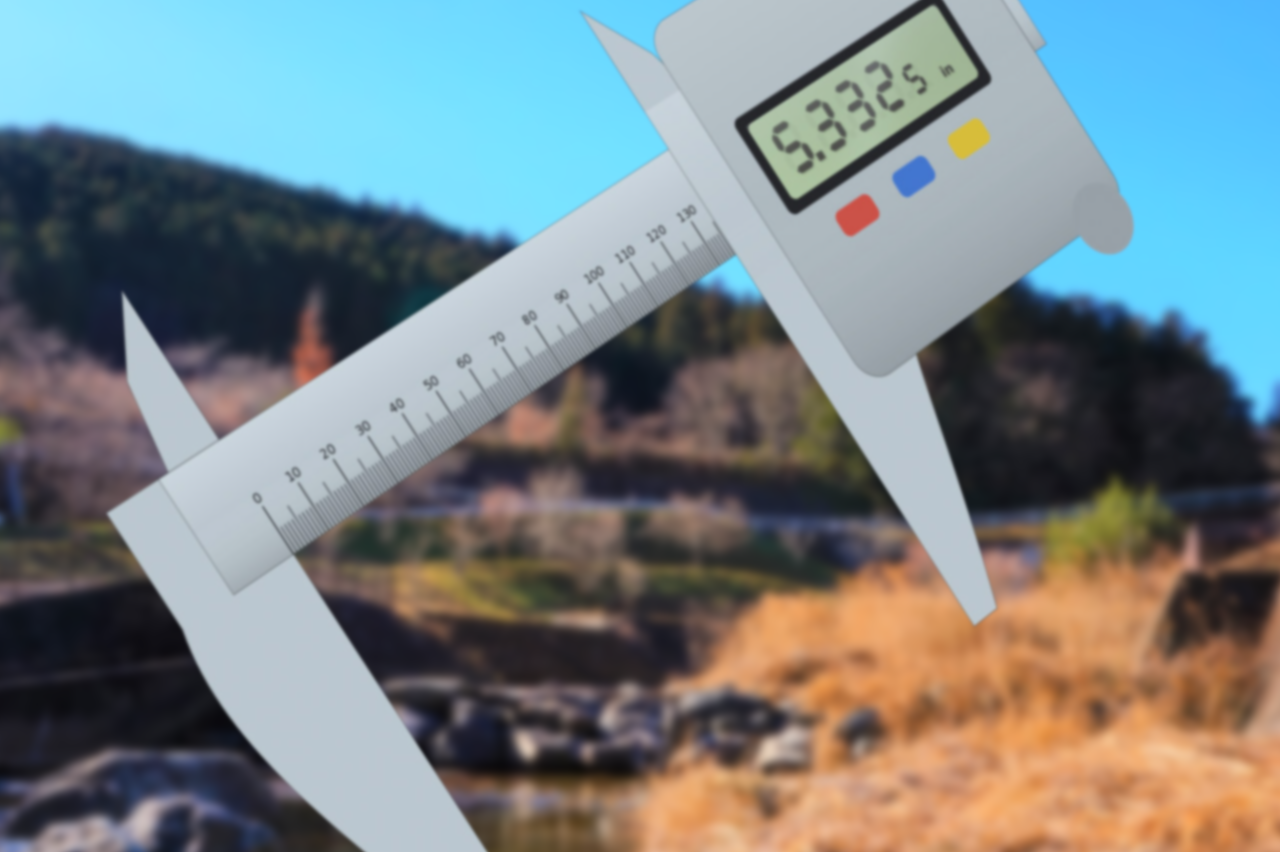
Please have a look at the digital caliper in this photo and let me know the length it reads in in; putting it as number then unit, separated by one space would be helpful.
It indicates 5.3325 in
